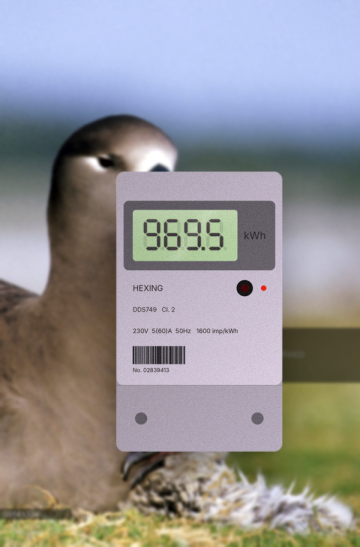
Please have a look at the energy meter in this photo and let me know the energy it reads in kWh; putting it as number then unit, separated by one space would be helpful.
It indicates 969.5 kWh
